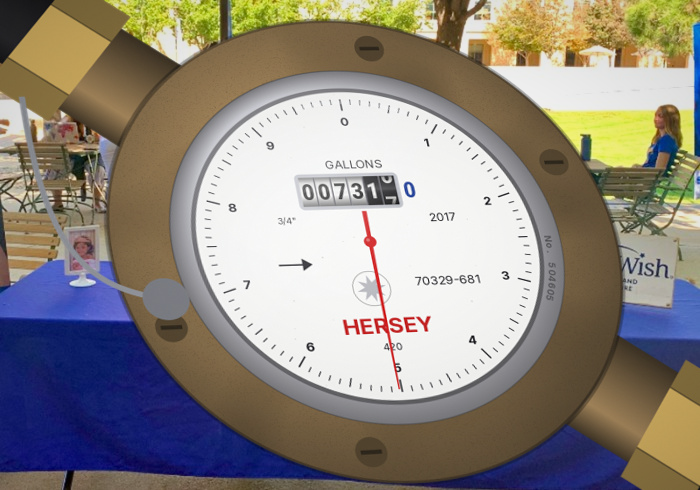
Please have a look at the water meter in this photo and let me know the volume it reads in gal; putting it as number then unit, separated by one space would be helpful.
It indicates 73165.0 gal
